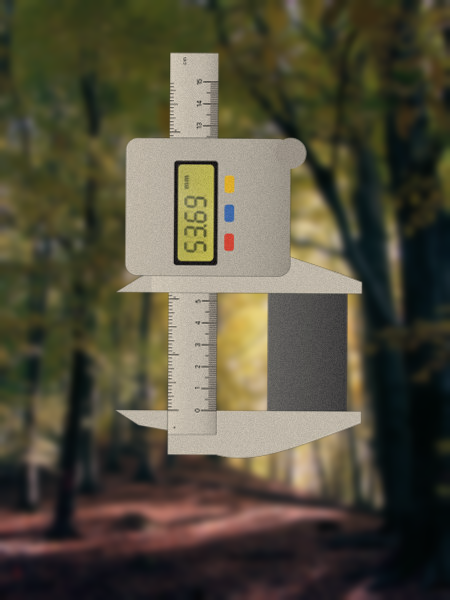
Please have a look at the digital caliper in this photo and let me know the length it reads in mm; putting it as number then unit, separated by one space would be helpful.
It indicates 53.69 mm
